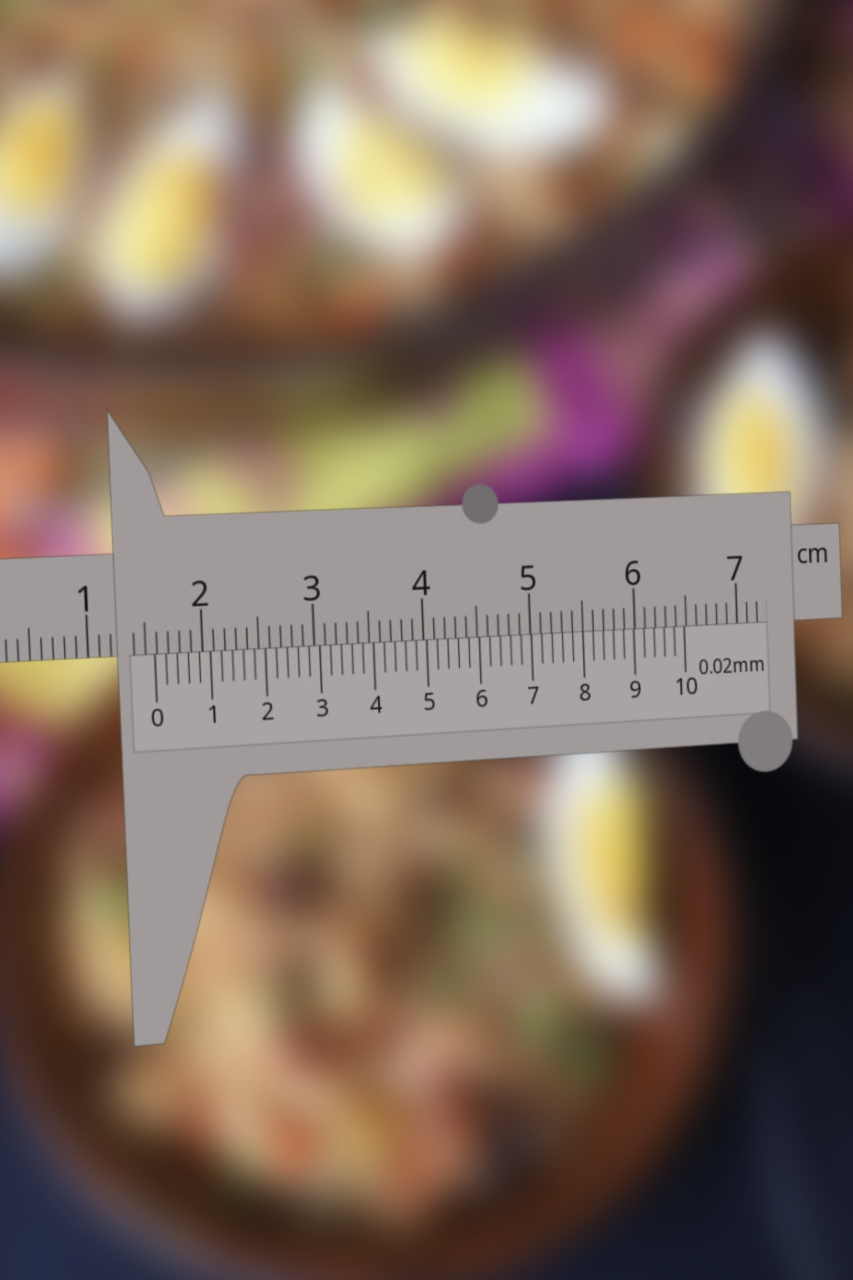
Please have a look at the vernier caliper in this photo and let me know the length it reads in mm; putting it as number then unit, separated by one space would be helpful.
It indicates 15.8 mm
